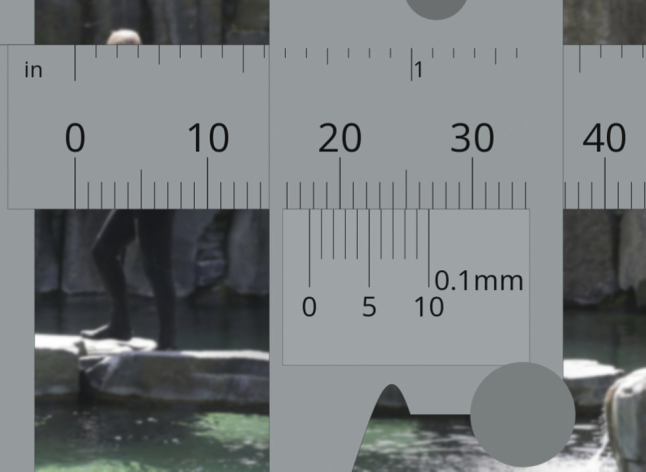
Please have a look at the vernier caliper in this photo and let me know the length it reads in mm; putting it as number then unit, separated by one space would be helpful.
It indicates 17.7 mm
